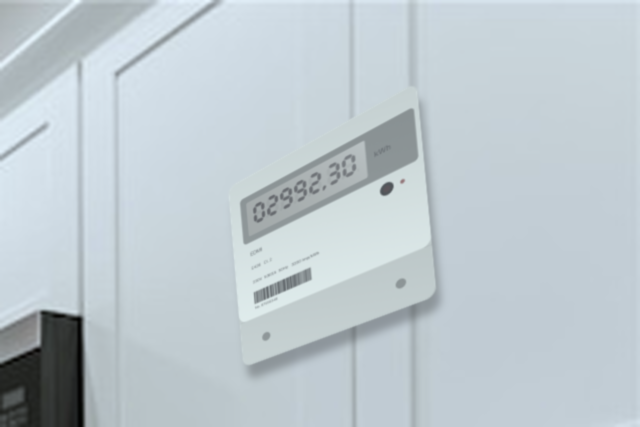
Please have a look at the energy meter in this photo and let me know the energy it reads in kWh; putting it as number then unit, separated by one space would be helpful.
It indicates 2992.30 kWh
